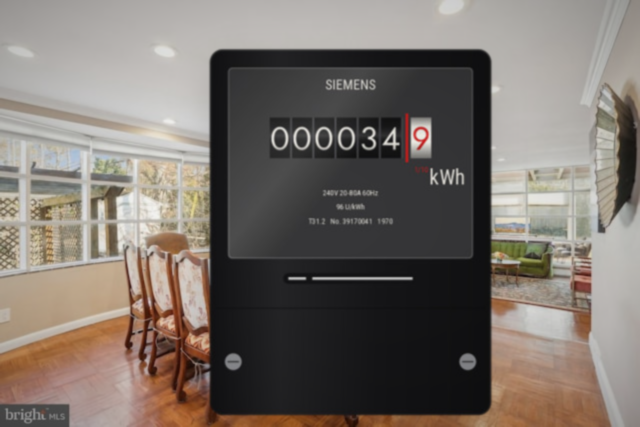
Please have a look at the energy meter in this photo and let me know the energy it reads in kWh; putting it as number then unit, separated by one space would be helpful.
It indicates 34.9 kWh
